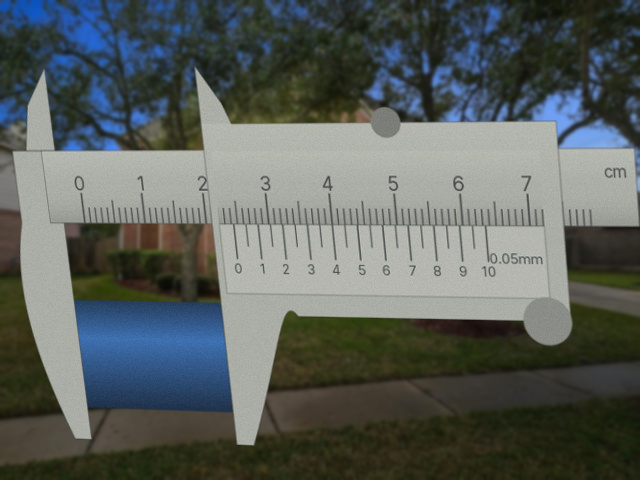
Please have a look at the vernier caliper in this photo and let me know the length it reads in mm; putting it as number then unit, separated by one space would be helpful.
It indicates 24.4 mm
